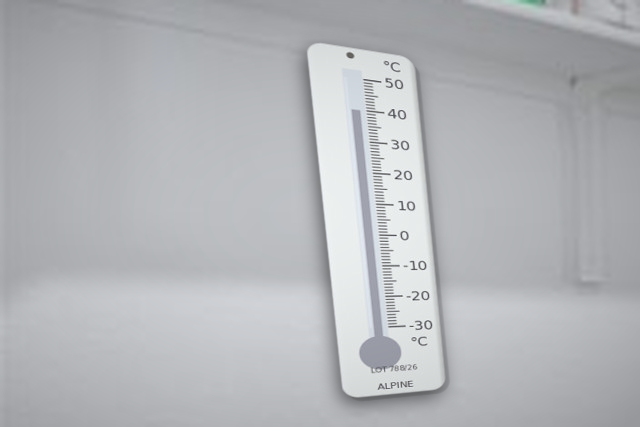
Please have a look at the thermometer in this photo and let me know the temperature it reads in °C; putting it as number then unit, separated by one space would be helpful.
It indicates 40 °C
